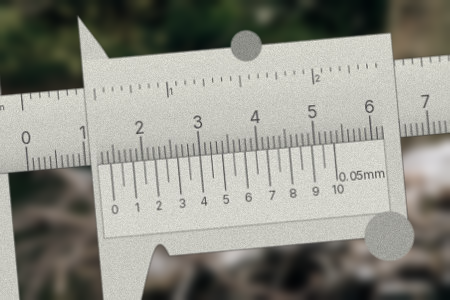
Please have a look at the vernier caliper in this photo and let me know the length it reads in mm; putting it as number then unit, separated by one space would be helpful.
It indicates 14.4 mm
